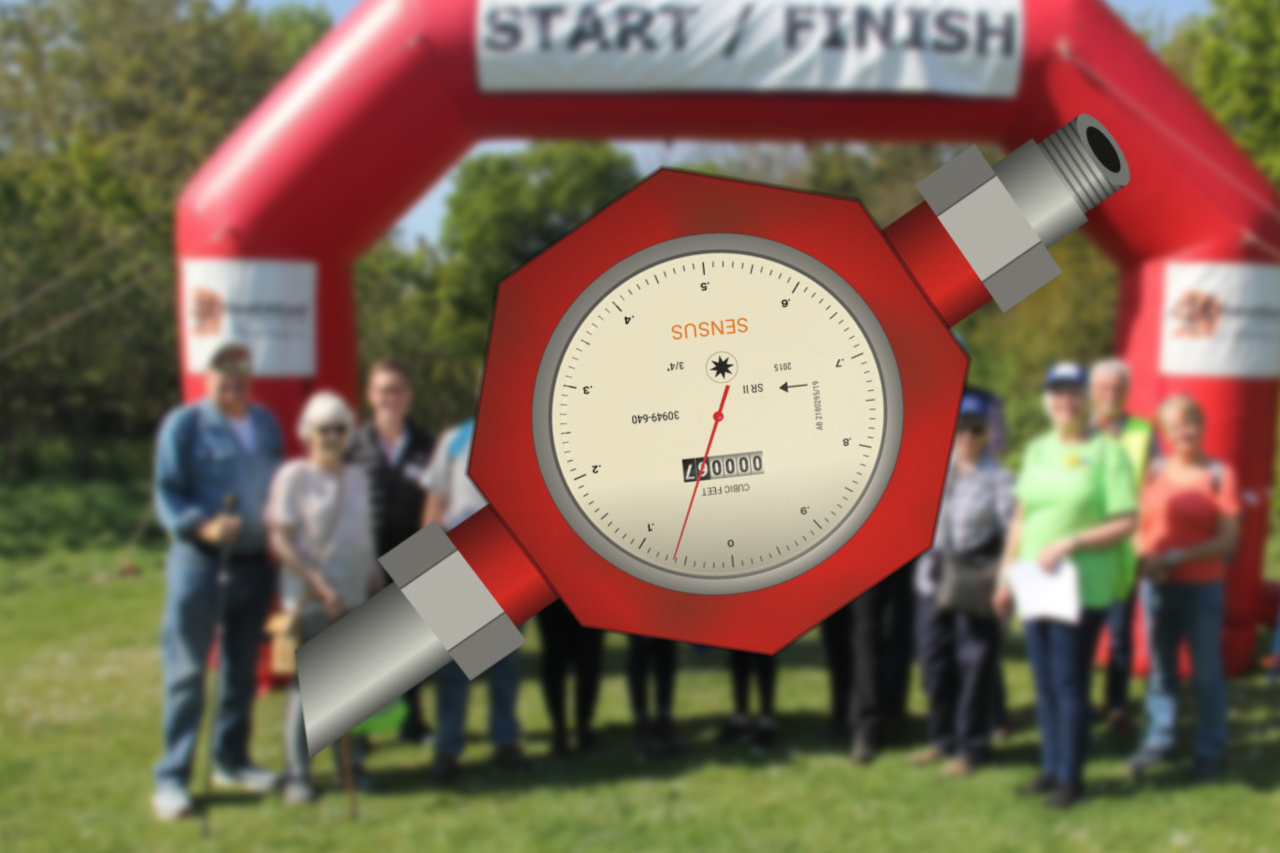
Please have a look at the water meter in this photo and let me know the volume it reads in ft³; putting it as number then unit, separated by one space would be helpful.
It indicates 67.06 ft³
